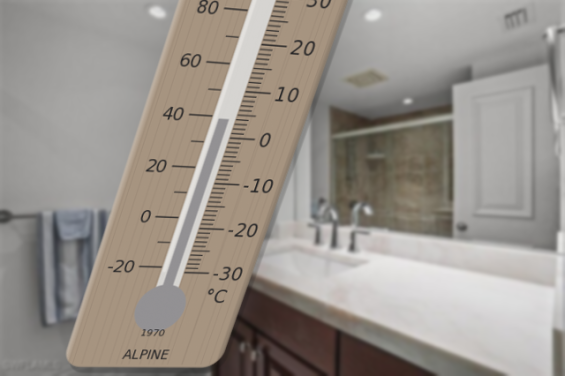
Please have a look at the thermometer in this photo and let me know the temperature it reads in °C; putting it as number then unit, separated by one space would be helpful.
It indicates 4 °C
